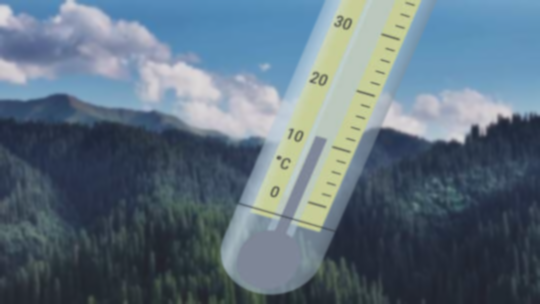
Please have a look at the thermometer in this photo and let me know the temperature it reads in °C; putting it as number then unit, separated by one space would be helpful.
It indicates 11 °C
